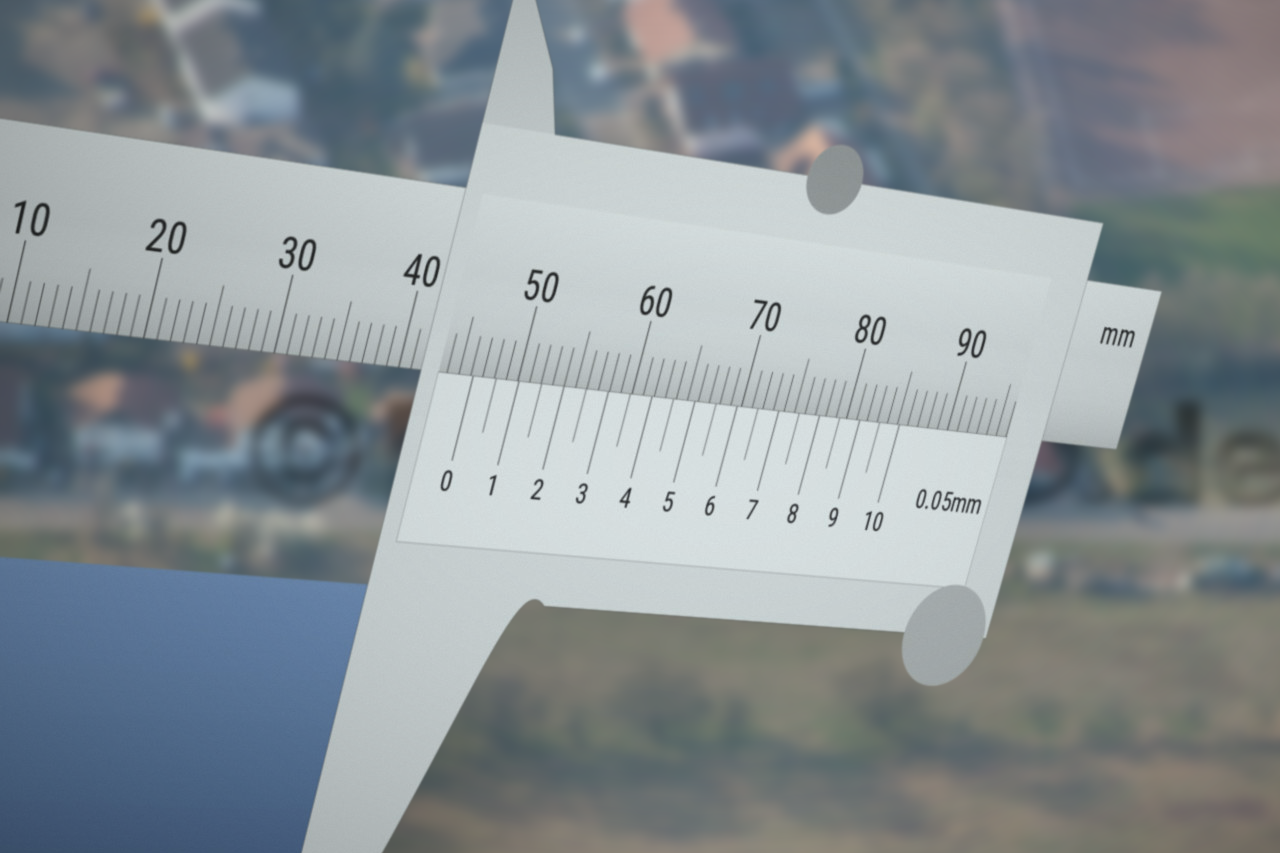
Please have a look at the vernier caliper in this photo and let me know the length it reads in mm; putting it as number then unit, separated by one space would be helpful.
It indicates 46.2 mm
